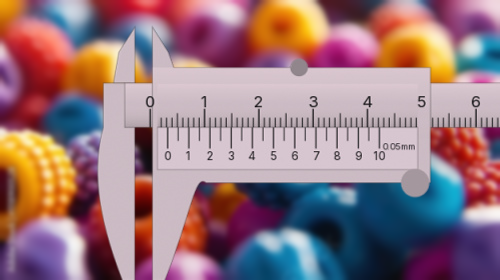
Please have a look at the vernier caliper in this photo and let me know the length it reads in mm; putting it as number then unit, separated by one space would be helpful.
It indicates 3.2 mm
